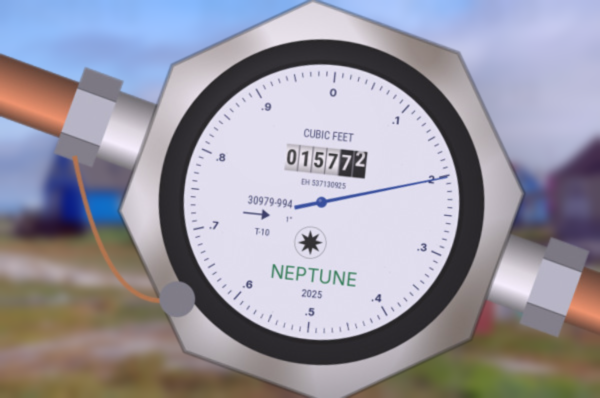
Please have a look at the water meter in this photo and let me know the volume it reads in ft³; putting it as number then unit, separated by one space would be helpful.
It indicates 15772.20 ft³
